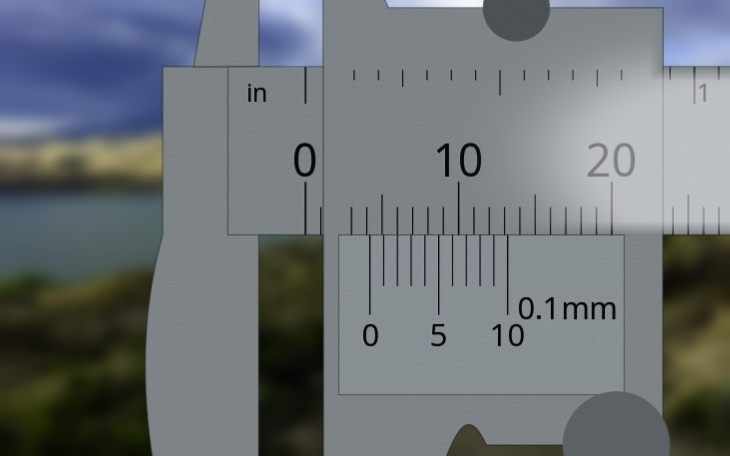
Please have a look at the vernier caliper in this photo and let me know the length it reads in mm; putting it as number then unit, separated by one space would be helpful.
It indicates 4.2 mm
